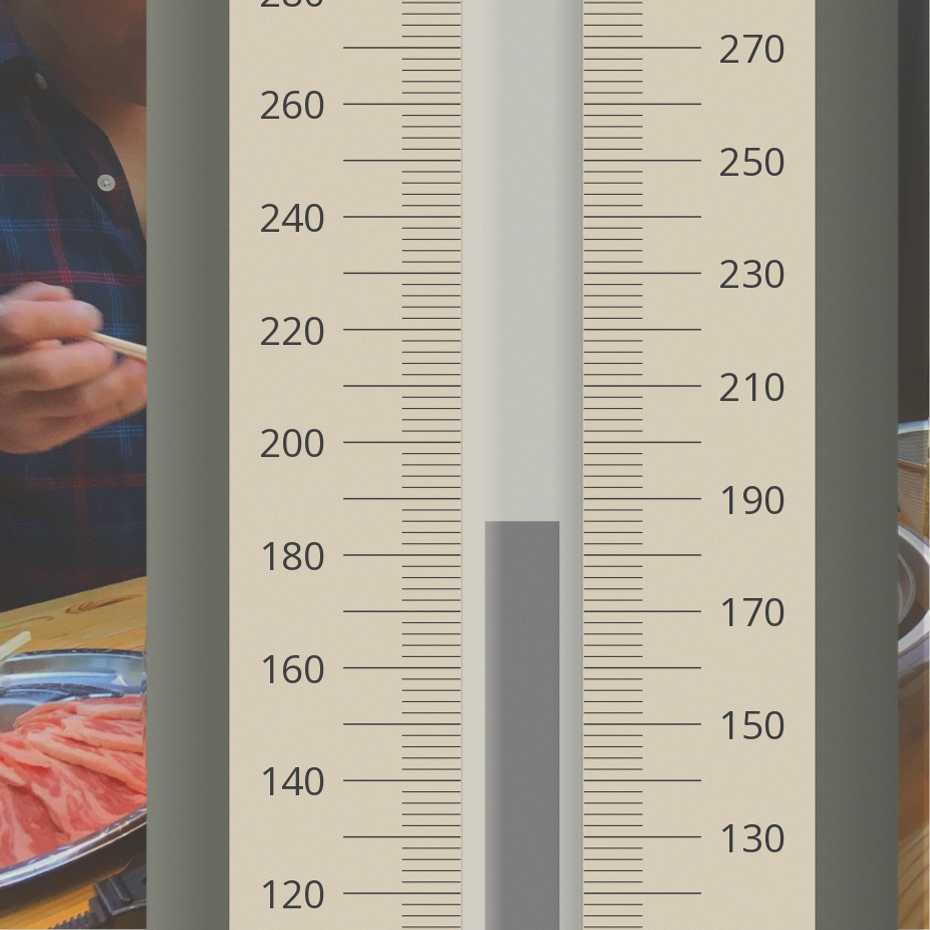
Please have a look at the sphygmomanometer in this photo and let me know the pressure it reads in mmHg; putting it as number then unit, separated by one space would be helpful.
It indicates 186 mmHg
